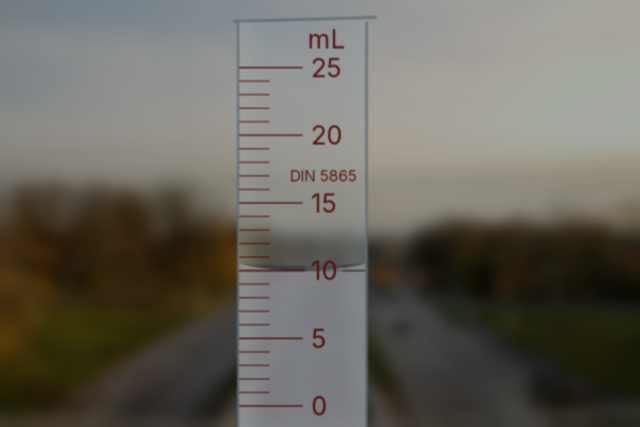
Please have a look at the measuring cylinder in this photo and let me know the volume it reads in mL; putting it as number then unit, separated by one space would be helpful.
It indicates 10 mL
